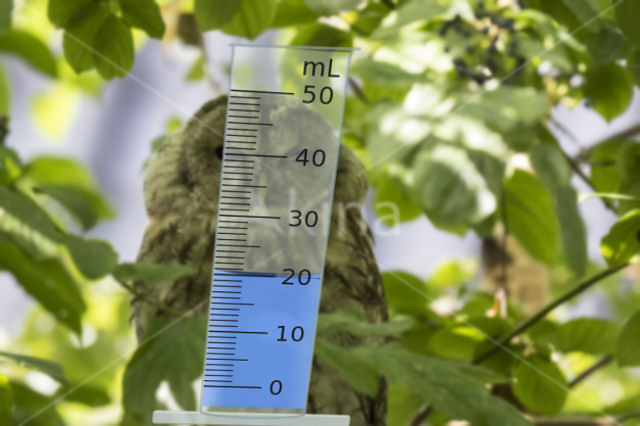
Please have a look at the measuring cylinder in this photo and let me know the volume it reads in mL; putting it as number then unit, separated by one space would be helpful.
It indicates 20 mL
